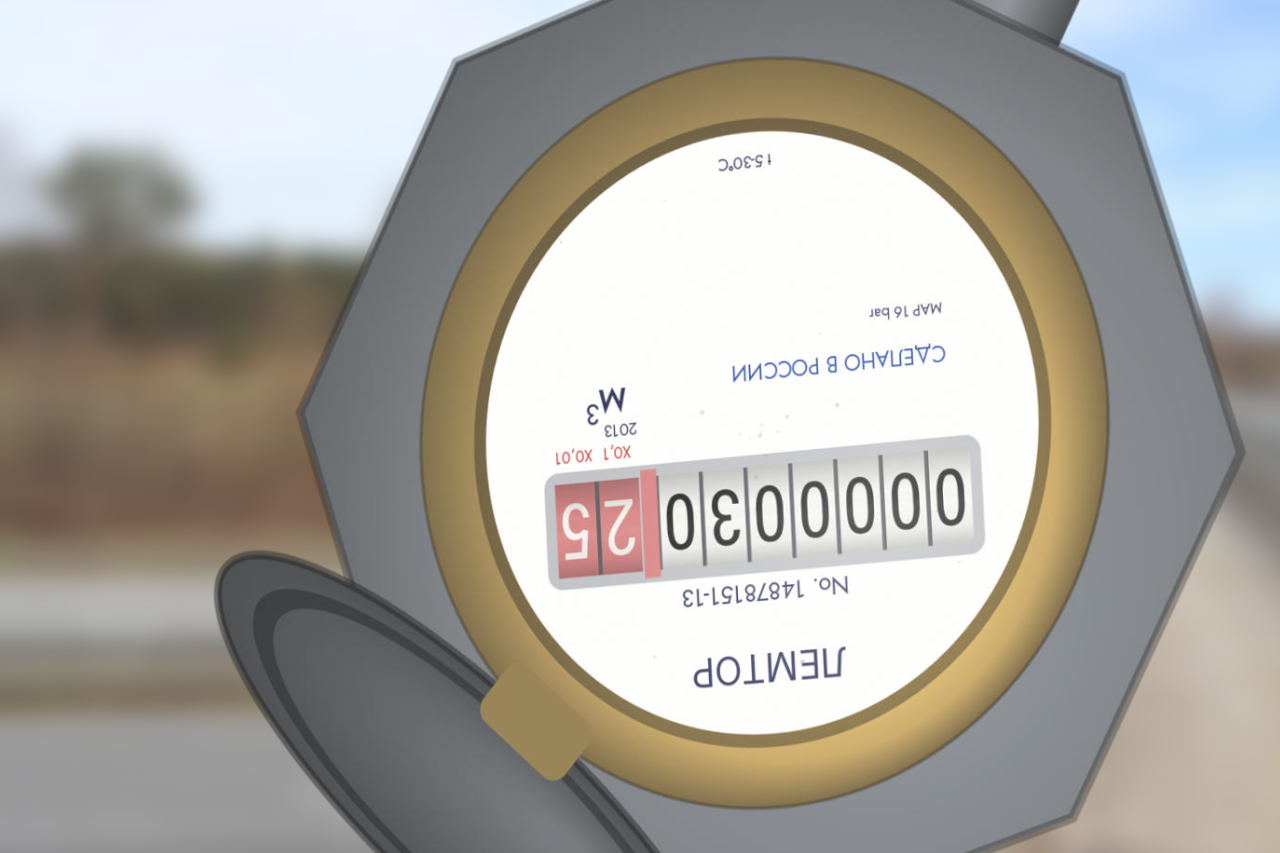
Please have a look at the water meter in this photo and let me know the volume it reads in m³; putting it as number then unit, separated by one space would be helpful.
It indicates 30.25 m³
